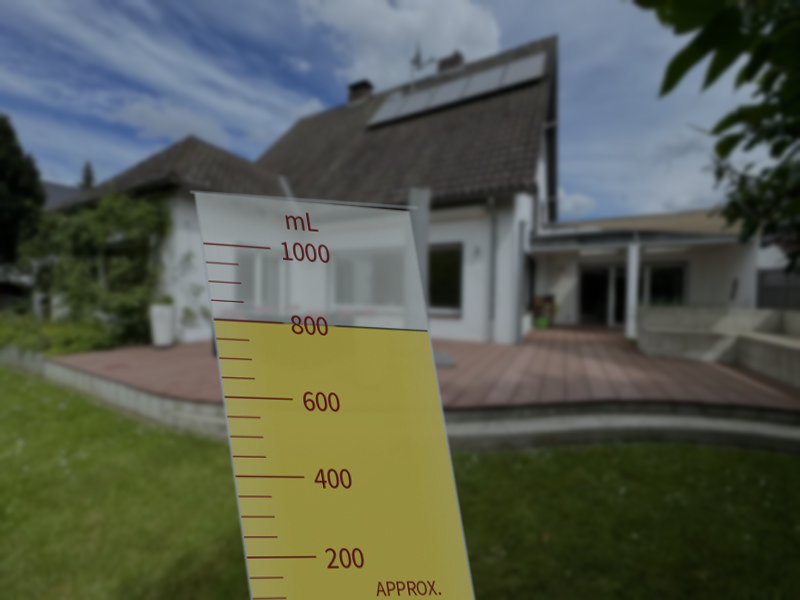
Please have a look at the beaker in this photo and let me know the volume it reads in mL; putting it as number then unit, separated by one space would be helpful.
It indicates 800 mL
